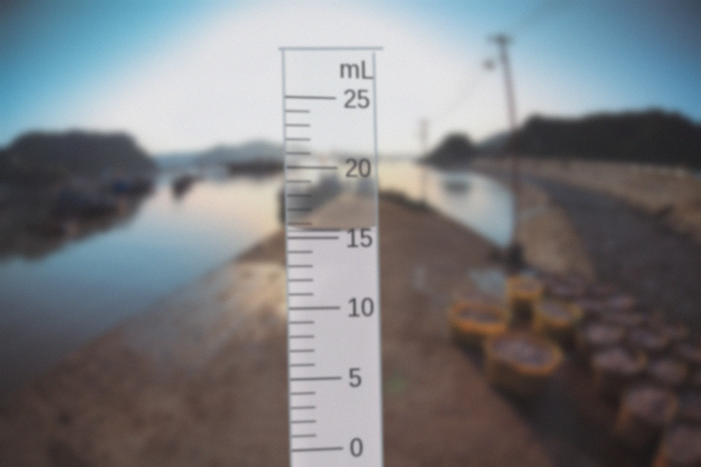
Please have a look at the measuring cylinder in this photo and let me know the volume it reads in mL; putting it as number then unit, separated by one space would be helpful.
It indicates 15.5 mL
